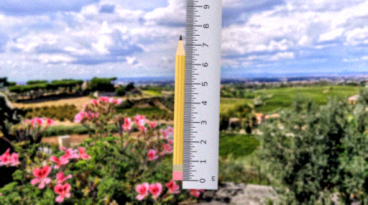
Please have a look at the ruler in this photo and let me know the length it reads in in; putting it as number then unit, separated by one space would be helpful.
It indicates 7.5 in
